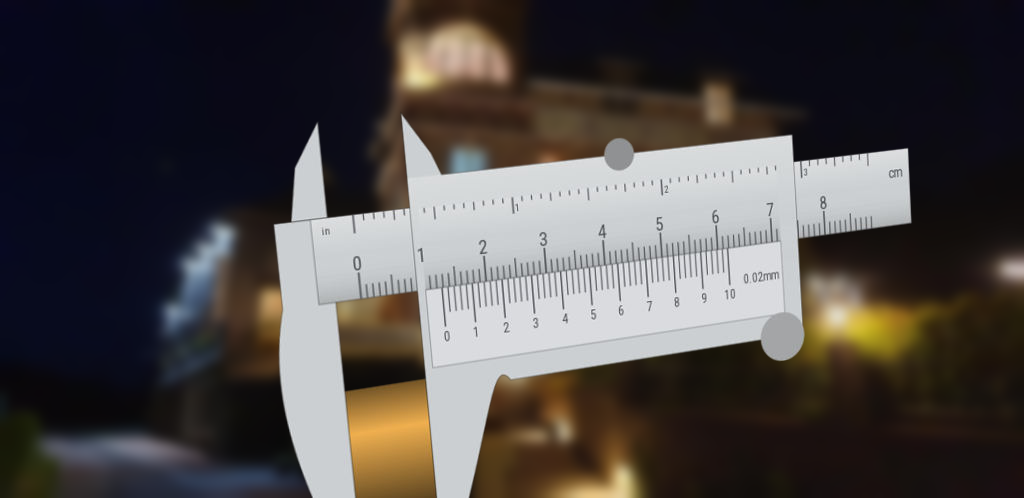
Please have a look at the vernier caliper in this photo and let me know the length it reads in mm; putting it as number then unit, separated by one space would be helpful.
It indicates 12.8 mm
